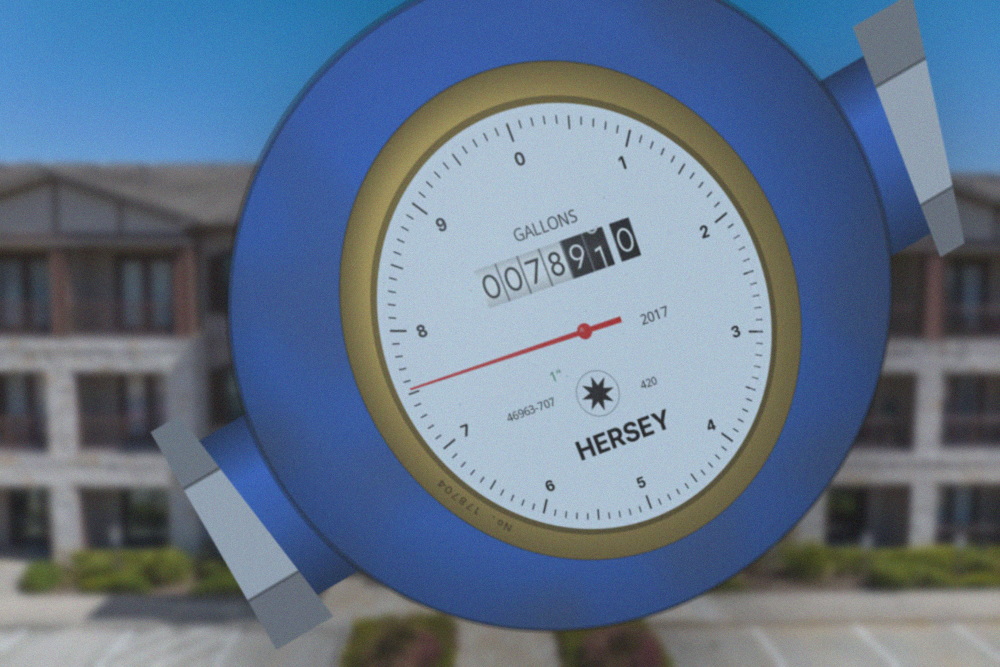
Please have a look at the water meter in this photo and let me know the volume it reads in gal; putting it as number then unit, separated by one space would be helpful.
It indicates 78907.5 gal
